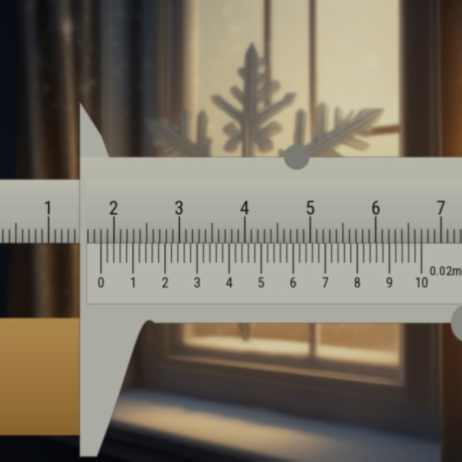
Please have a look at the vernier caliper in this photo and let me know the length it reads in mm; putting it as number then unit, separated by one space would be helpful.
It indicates 18.0 mm
